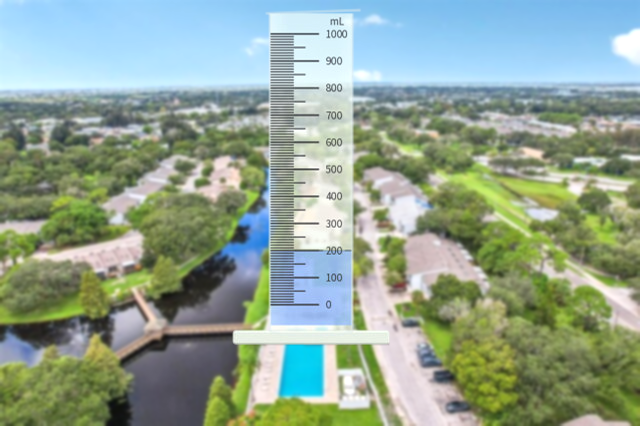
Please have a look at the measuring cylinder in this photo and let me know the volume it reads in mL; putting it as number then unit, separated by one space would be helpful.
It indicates 200 mL
